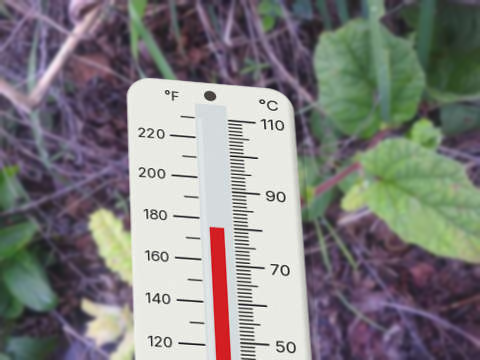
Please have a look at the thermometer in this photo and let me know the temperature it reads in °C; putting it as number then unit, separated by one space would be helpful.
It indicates 80 °C
